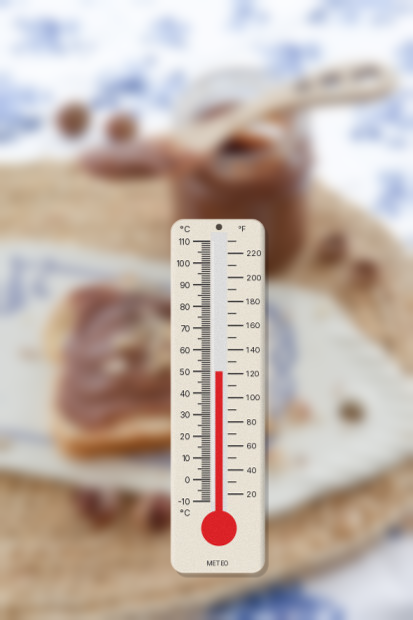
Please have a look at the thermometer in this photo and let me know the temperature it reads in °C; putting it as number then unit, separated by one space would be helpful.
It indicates 50 °C
